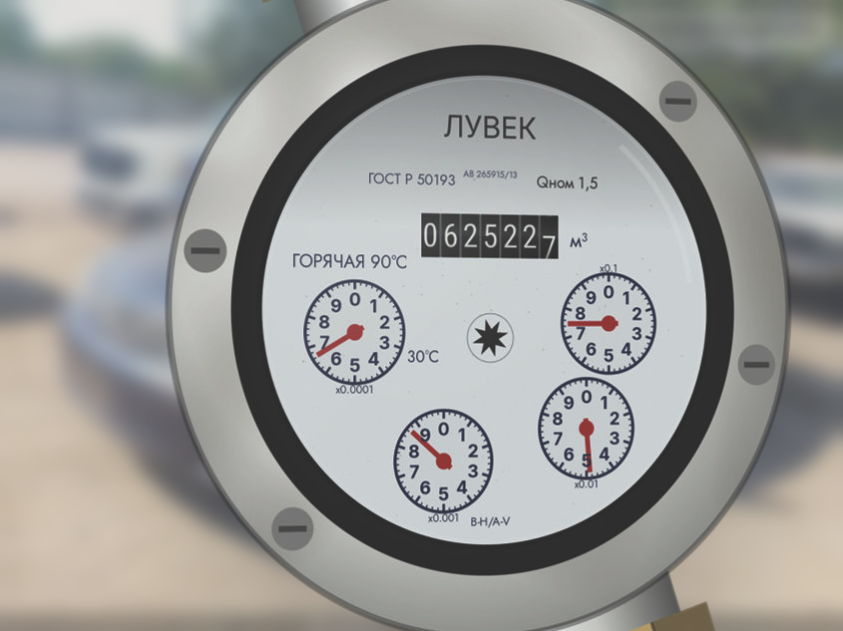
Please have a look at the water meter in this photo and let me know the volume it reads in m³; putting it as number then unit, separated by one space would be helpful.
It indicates 625226.7486 m³
